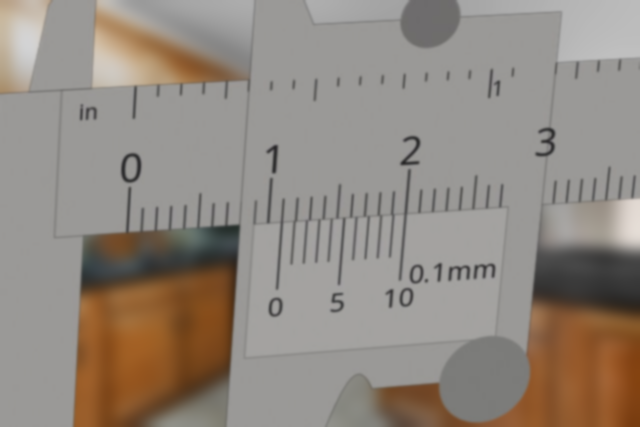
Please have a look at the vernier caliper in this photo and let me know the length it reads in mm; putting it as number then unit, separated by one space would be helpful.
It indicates 11.0 mm
